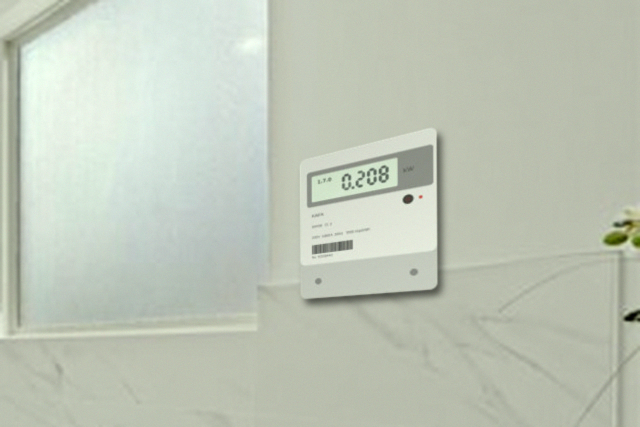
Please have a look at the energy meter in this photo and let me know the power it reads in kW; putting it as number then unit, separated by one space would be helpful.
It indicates 0.208 kW
